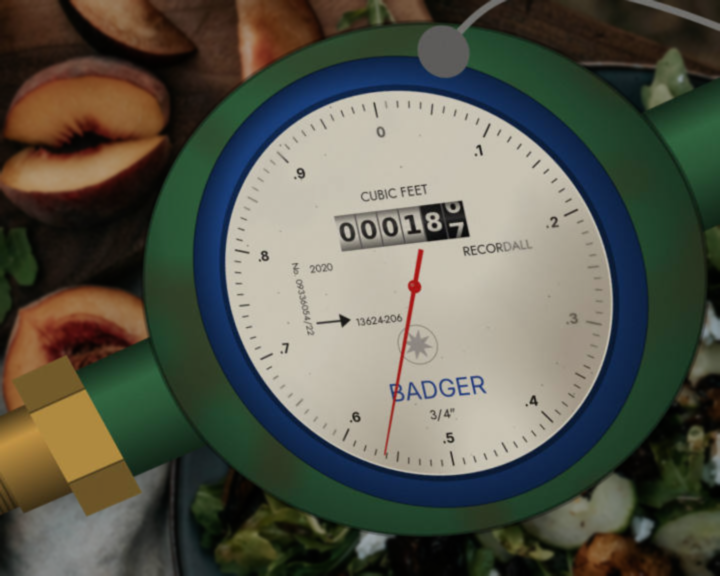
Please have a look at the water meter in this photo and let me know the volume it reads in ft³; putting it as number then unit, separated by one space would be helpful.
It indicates 186.56 ft³
